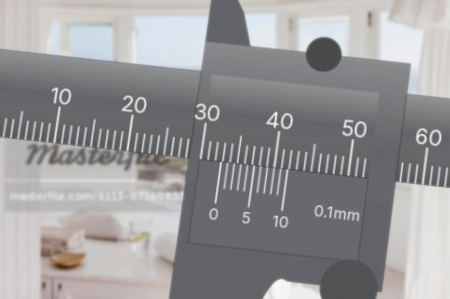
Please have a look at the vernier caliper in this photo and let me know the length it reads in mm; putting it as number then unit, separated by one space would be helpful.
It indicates 32.8 mm
